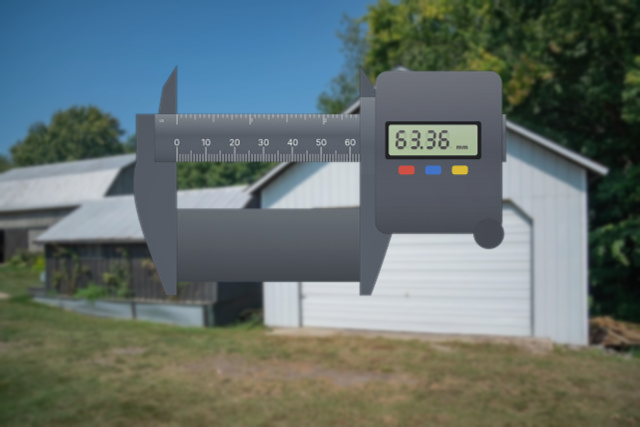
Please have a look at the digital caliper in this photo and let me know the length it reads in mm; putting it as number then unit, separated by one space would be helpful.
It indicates 63.36 mm
